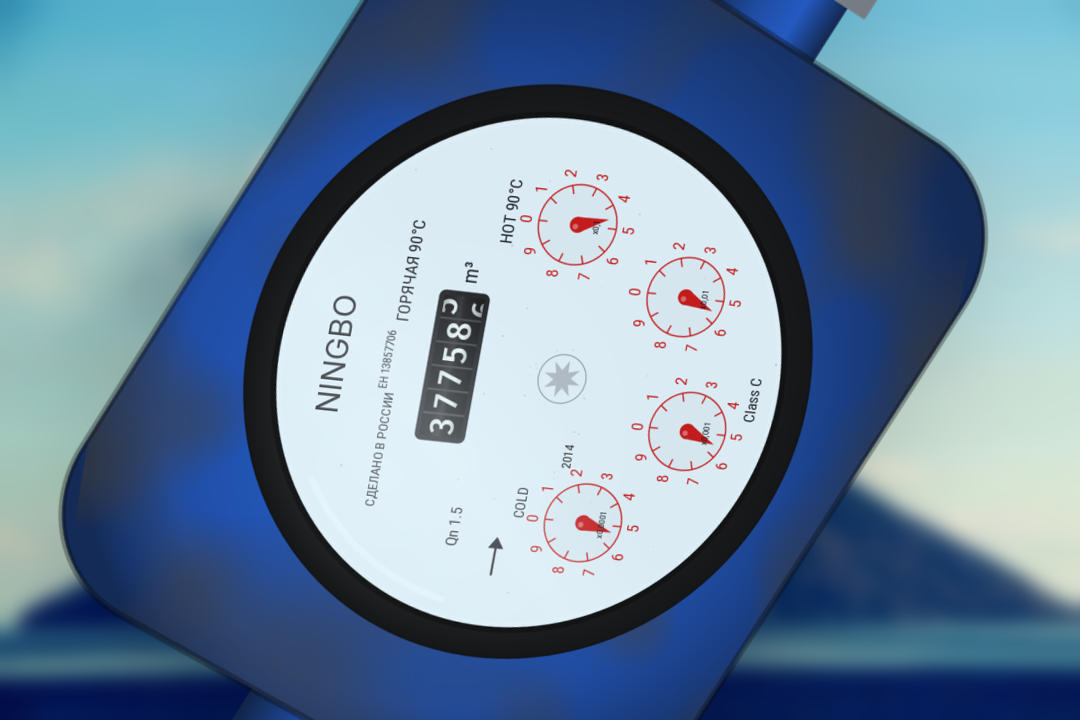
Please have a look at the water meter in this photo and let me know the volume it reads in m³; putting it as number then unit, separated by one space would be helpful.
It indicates 377585.4555 m³
